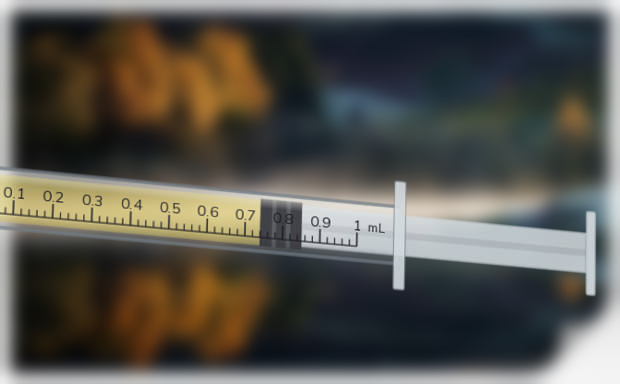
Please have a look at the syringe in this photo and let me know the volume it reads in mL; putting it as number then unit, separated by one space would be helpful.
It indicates 0.74 mL
